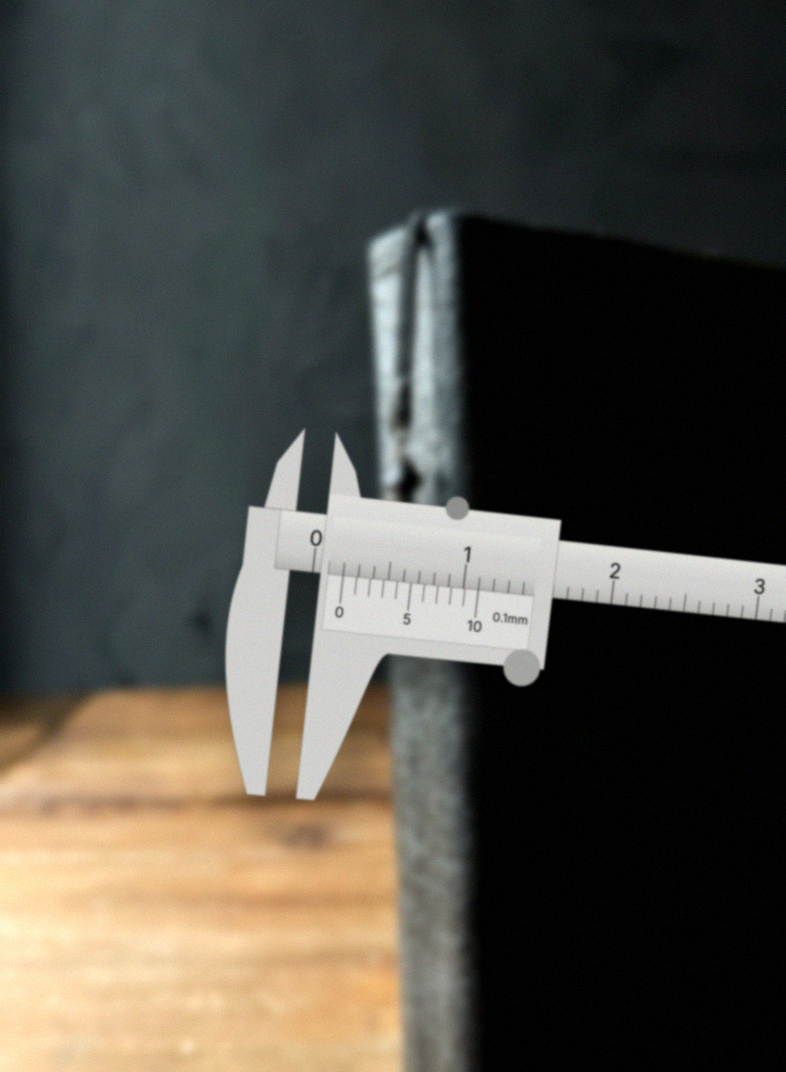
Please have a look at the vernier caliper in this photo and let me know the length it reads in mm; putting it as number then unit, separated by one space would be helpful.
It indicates 2.0 mm
